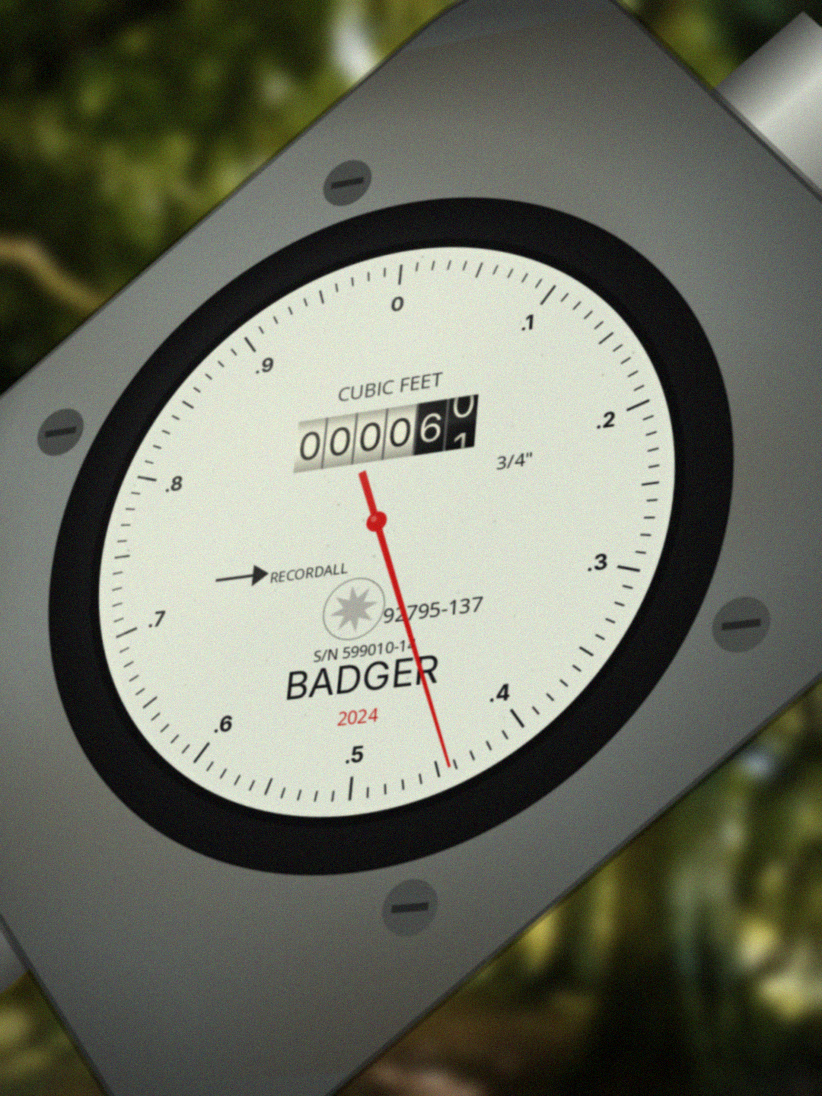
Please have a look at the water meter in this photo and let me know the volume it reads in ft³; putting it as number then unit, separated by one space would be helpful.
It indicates 60.44 ft³
